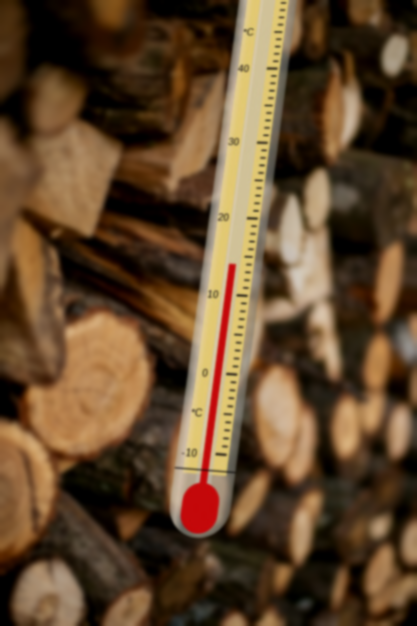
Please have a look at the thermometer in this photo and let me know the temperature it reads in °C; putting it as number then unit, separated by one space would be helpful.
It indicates 14 °C
